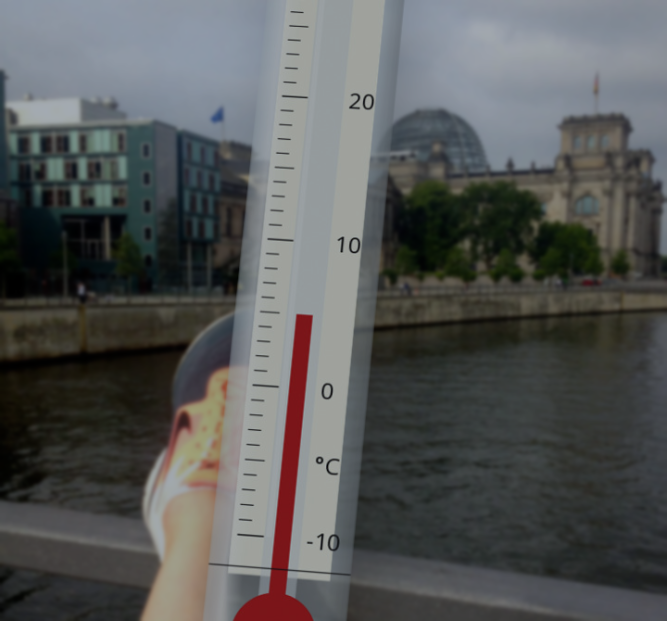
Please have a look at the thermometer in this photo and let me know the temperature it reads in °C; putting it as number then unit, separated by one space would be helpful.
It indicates 5 °C
